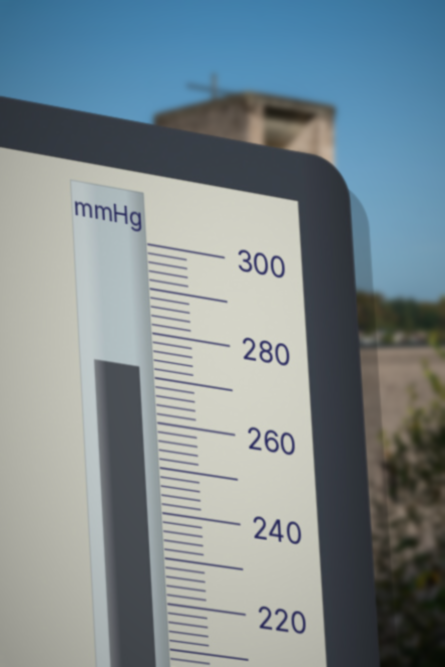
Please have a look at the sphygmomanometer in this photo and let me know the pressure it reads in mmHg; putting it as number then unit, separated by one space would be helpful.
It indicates 272 mmHg
